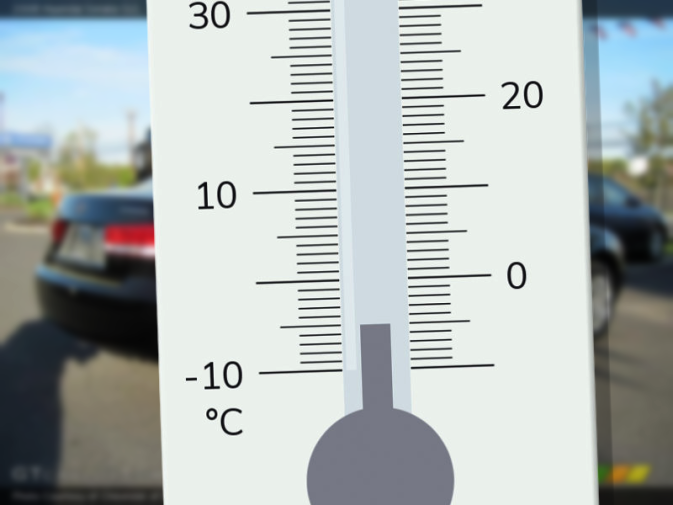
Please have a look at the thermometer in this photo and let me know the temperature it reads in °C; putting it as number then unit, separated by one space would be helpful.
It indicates -5 °C
